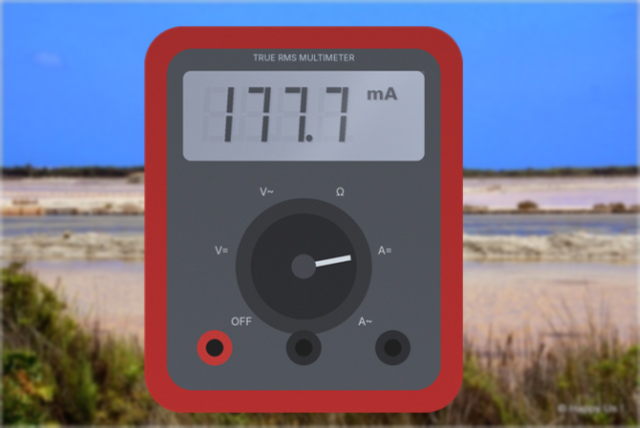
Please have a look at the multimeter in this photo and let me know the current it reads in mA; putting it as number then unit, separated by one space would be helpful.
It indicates 177.7 mA
